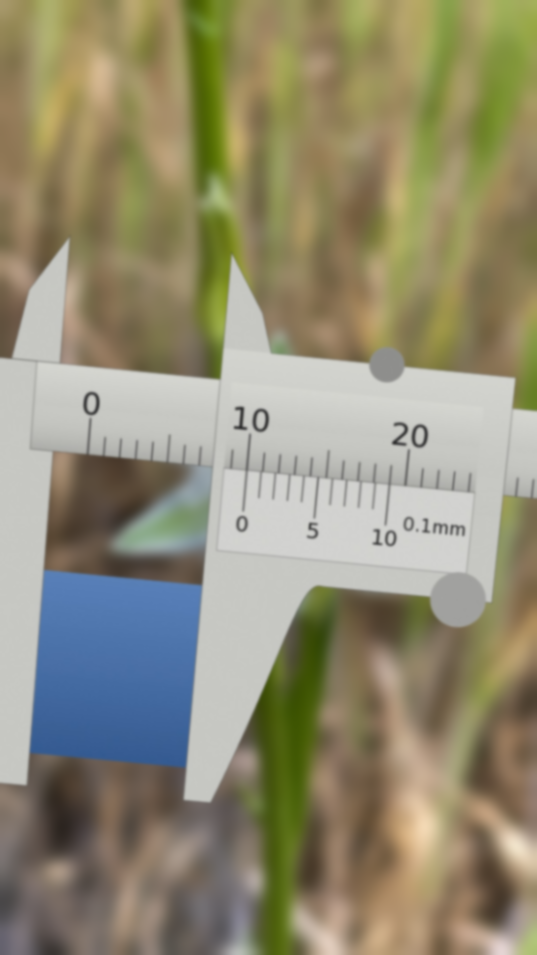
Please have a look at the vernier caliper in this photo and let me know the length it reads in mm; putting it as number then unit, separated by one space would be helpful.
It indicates 10.0 mm
